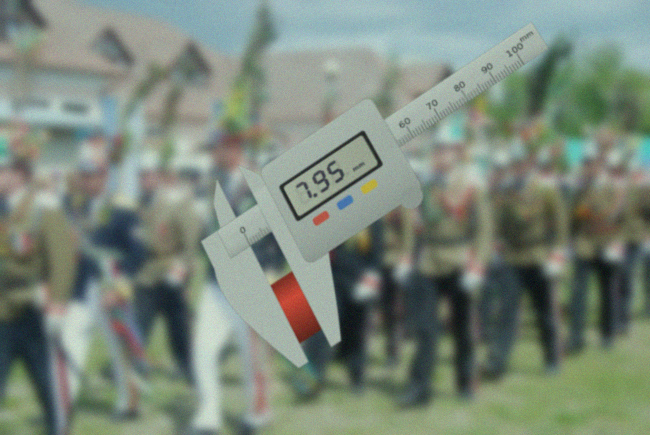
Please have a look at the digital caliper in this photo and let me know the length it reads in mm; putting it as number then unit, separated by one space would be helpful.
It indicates 7.95 mm
